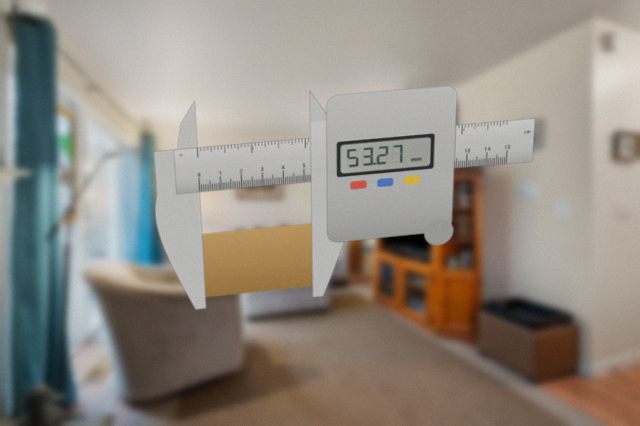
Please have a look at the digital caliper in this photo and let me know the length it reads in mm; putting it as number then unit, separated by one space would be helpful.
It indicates 53.27 mm
